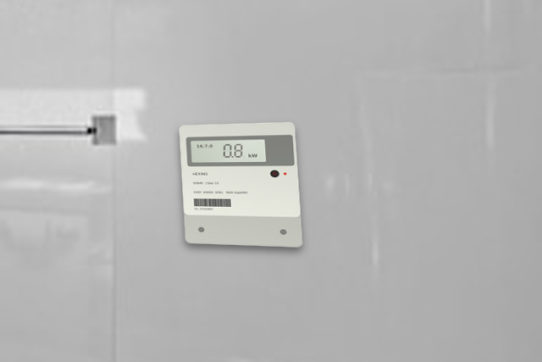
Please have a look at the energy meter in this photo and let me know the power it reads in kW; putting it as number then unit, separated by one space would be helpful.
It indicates 0.8 kW
